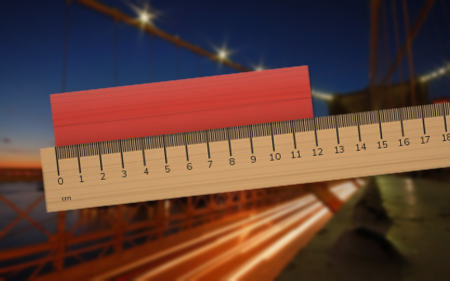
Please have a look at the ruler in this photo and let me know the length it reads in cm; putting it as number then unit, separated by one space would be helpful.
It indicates 12 cm
